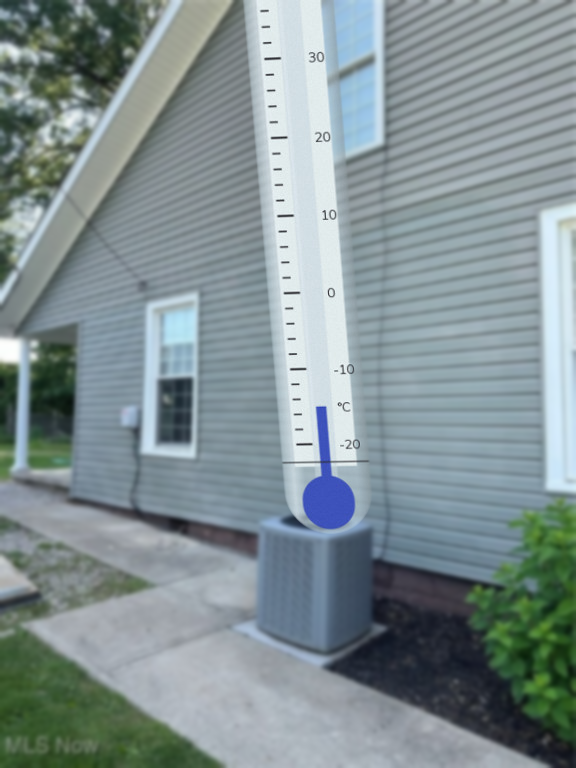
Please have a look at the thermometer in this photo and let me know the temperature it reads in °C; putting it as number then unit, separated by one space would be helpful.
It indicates -15 °C
